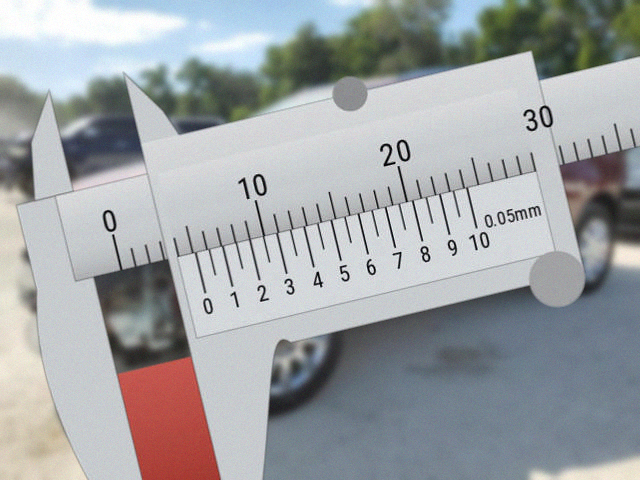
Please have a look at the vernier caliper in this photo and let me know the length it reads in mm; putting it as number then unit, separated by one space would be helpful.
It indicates 5.2 mm
